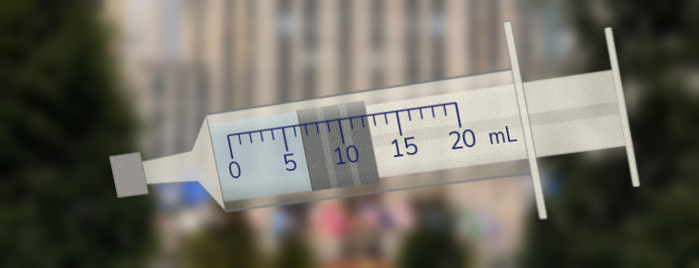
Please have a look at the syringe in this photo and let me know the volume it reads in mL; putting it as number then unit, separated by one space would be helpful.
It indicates 6.5 mL
